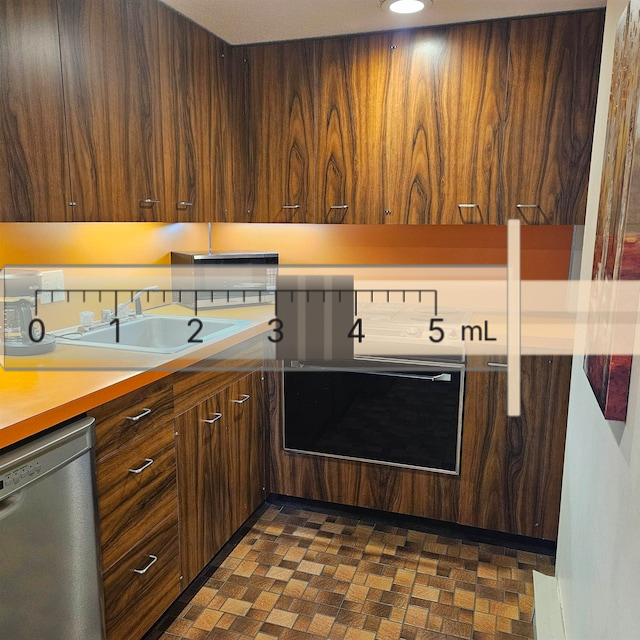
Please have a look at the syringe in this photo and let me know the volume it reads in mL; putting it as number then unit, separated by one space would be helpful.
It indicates 3 mL
